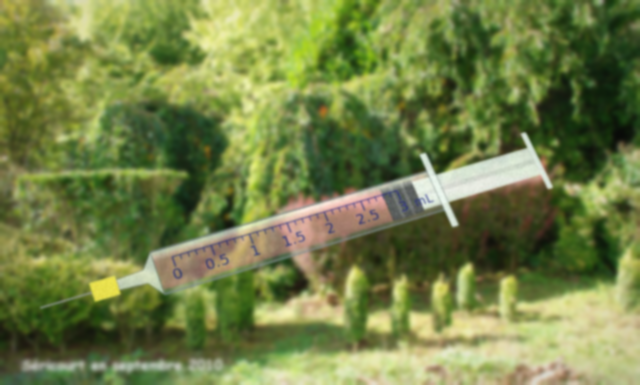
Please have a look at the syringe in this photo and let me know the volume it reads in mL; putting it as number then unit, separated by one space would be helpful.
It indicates 2.8 mL
